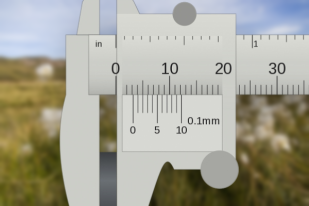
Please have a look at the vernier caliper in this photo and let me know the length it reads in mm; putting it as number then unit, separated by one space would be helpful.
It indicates 3.2 mm
